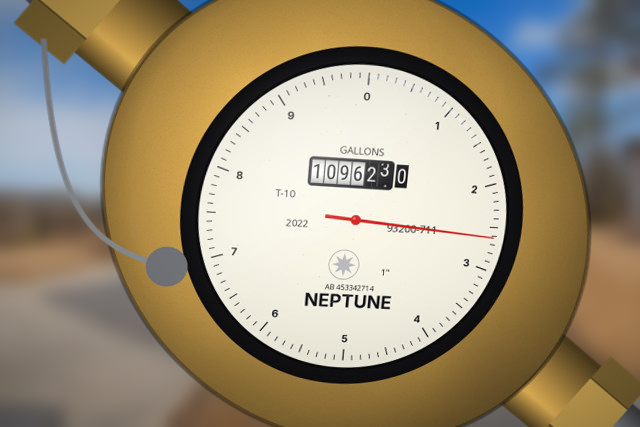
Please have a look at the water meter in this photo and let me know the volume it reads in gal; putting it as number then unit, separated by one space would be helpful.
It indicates 1096232.6 gal
